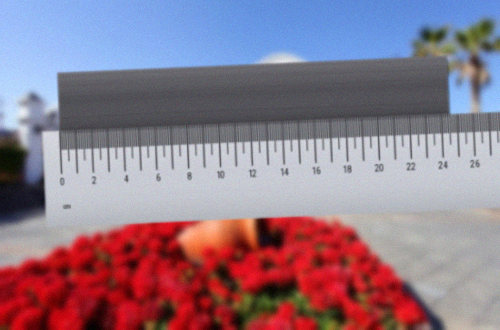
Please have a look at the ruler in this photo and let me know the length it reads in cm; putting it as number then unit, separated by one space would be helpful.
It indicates 24.5 cm
